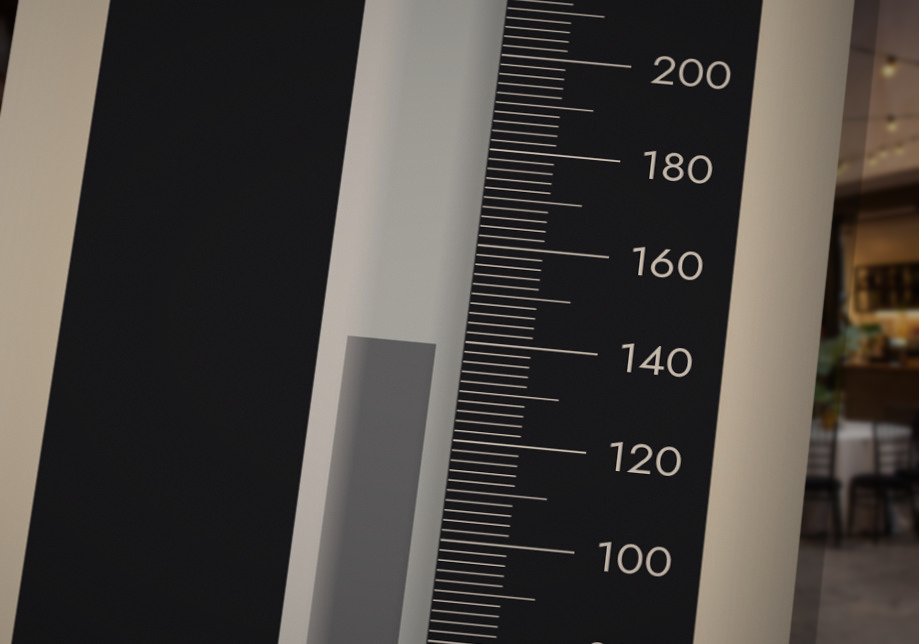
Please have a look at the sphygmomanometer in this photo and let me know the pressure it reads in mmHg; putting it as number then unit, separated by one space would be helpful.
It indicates 139 mmHg
